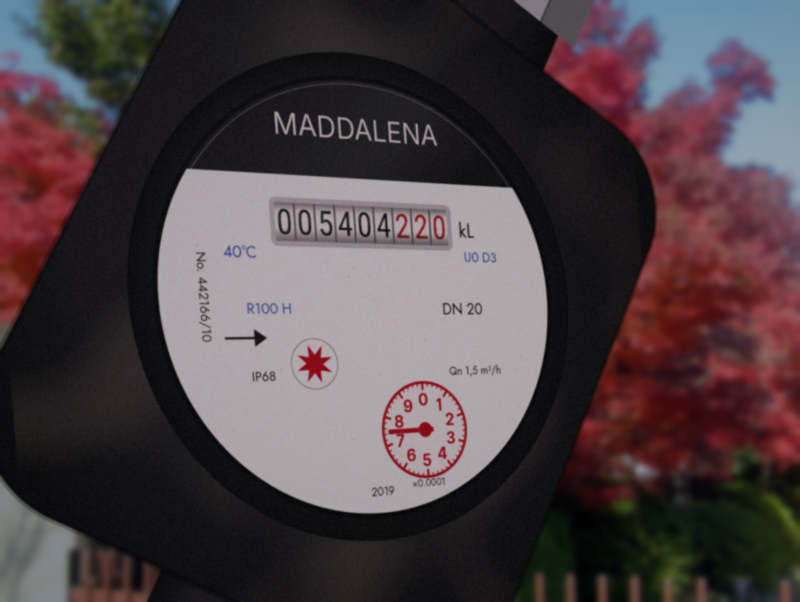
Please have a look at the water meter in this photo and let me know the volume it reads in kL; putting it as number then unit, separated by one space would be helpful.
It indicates 5404.2207 kL
